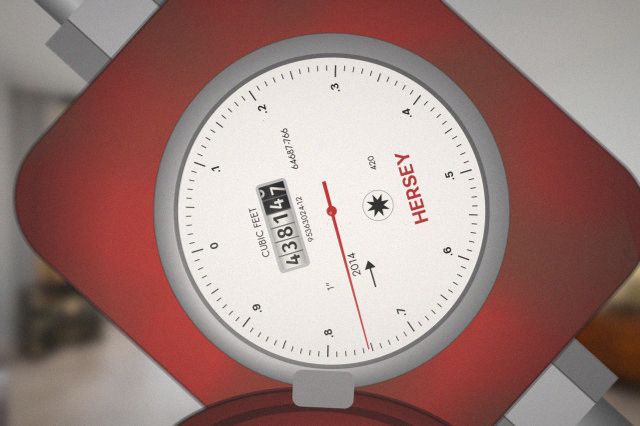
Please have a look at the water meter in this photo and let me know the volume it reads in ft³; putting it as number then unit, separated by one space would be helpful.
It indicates 438146.75 ft³
